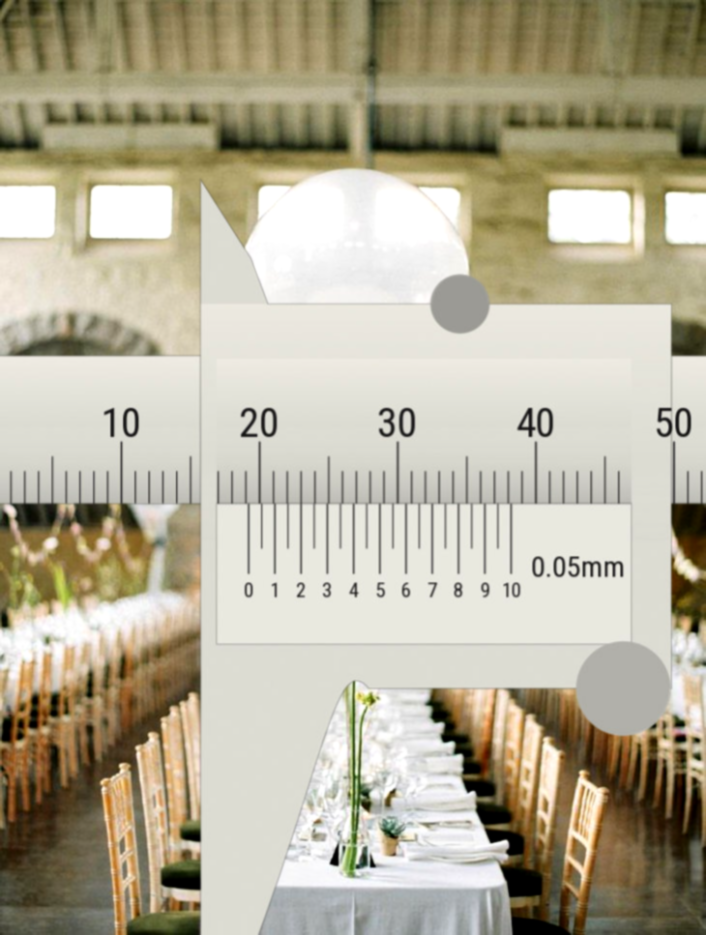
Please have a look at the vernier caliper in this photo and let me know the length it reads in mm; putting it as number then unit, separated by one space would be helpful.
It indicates 19.2 mm
